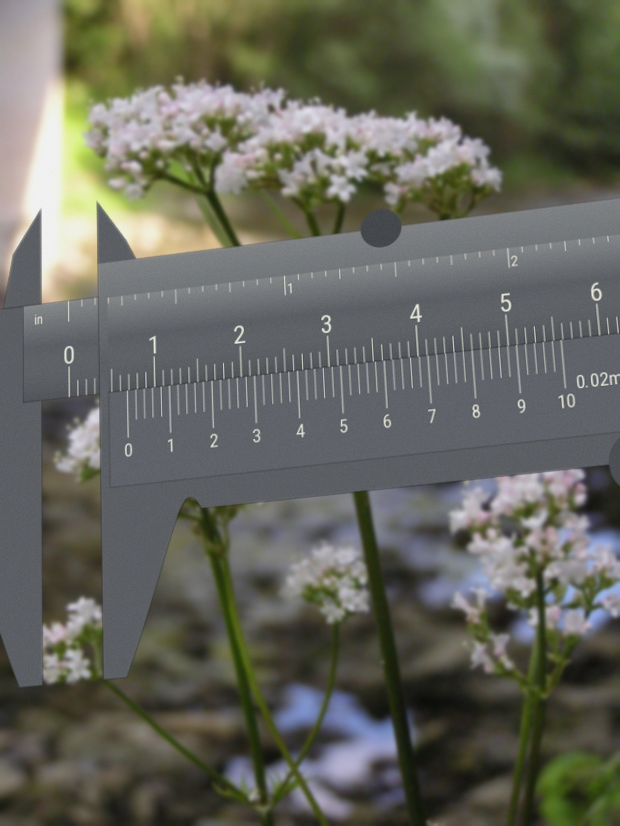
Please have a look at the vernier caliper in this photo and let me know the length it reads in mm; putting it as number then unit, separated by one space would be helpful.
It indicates 6.8 mm
